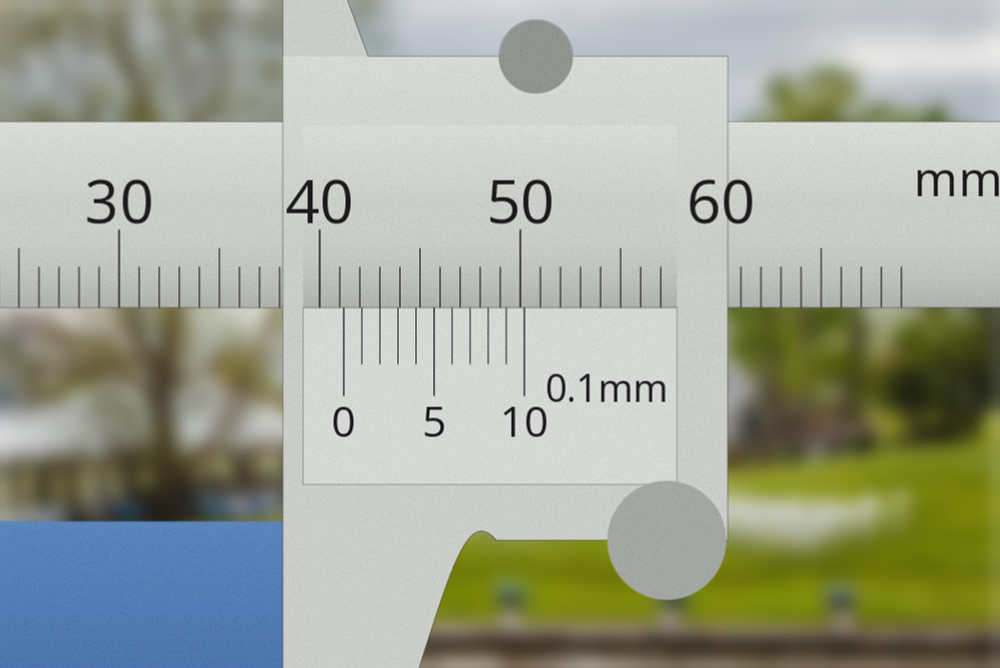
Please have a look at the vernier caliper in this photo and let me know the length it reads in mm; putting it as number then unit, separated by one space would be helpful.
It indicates 41.2 mm
